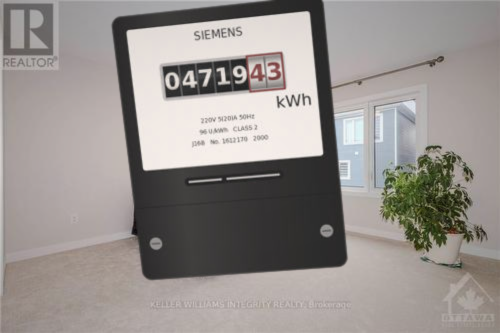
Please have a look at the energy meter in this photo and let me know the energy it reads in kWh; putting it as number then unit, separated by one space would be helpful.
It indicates 4719.43 kWh
